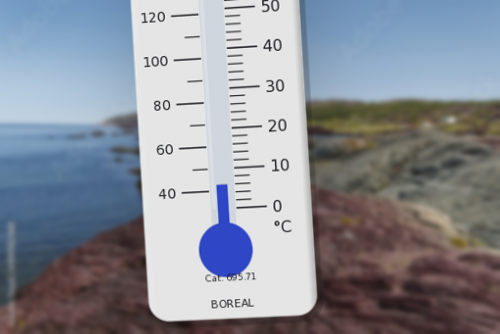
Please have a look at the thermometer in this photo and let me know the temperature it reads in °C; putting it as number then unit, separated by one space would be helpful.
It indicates 6 °C
